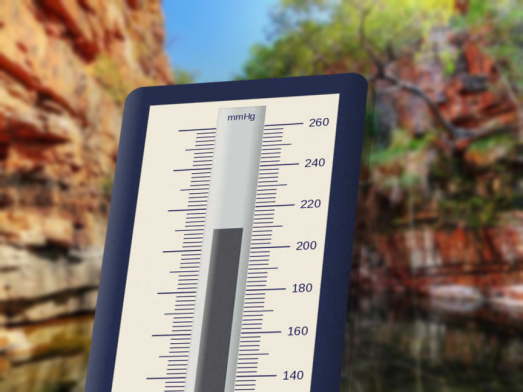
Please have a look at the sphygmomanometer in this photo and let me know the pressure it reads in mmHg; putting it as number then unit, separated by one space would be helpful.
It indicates 210 mmHg
